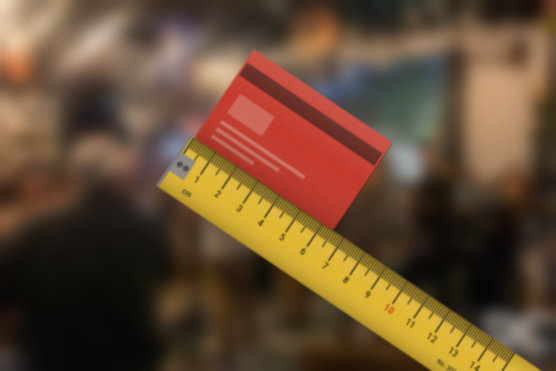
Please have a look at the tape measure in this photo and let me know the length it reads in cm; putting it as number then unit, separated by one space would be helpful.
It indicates 6.5 cm
